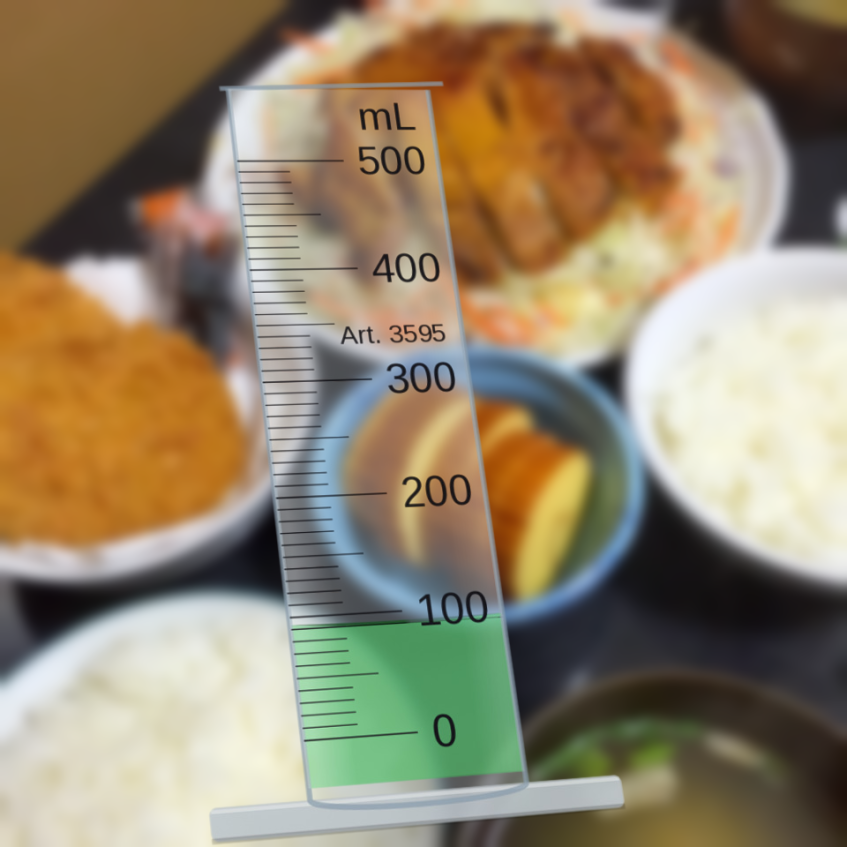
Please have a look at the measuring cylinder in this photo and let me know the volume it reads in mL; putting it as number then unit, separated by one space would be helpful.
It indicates 90 mL
